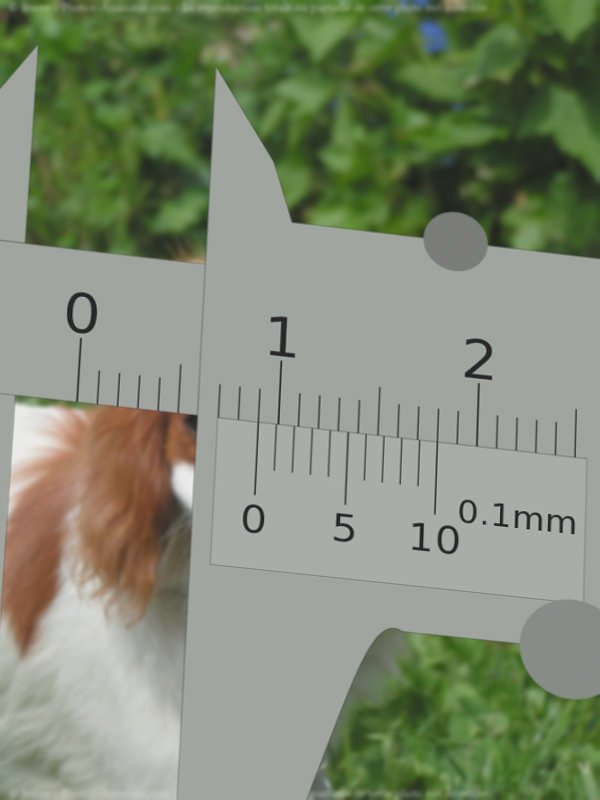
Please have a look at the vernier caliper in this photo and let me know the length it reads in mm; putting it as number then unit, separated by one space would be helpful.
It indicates 9.0 mm
